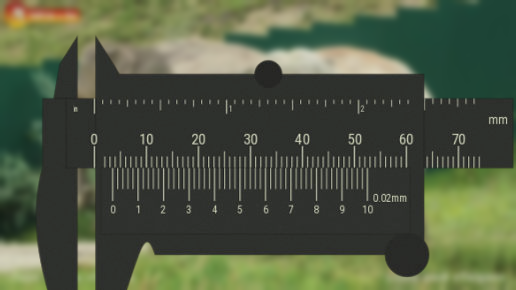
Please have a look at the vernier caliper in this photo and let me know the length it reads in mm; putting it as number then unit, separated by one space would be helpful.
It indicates 3.5 mm
